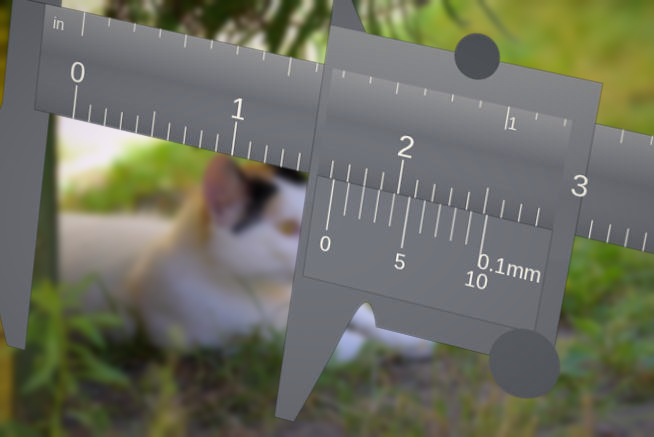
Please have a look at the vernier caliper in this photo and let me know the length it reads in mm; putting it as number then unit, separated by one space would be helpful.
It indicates 16.2 mm
